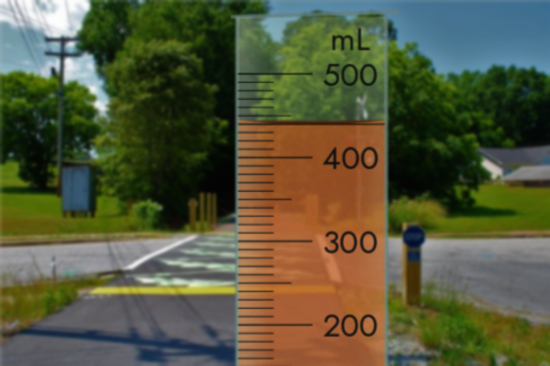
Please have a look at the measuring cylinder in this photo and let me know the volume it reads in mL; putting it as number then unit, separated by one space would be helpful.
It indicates 440 mL
